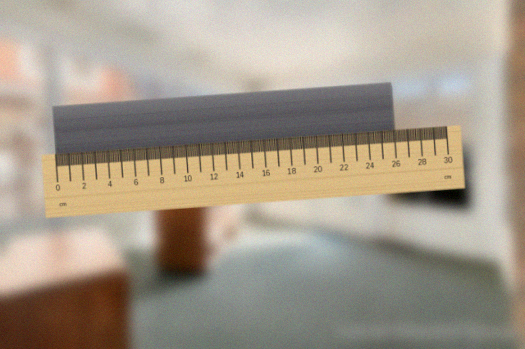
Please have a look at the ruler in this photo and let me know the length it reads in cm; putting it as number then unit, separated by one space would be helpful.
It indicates 26 cm
